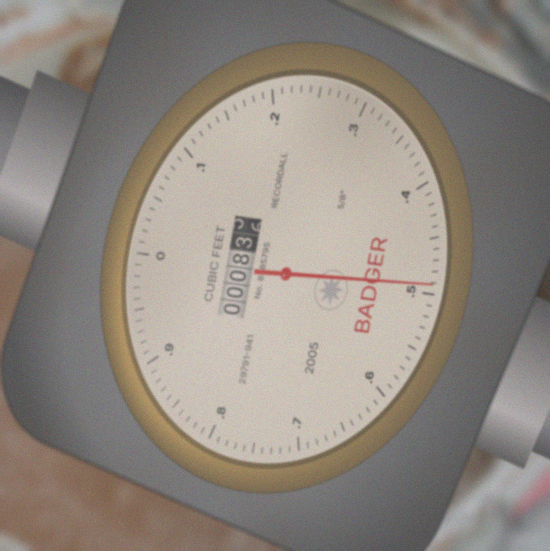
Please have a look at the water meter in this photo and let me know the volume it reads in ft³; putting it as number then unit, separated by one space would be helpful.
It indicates 835.49 ft³
